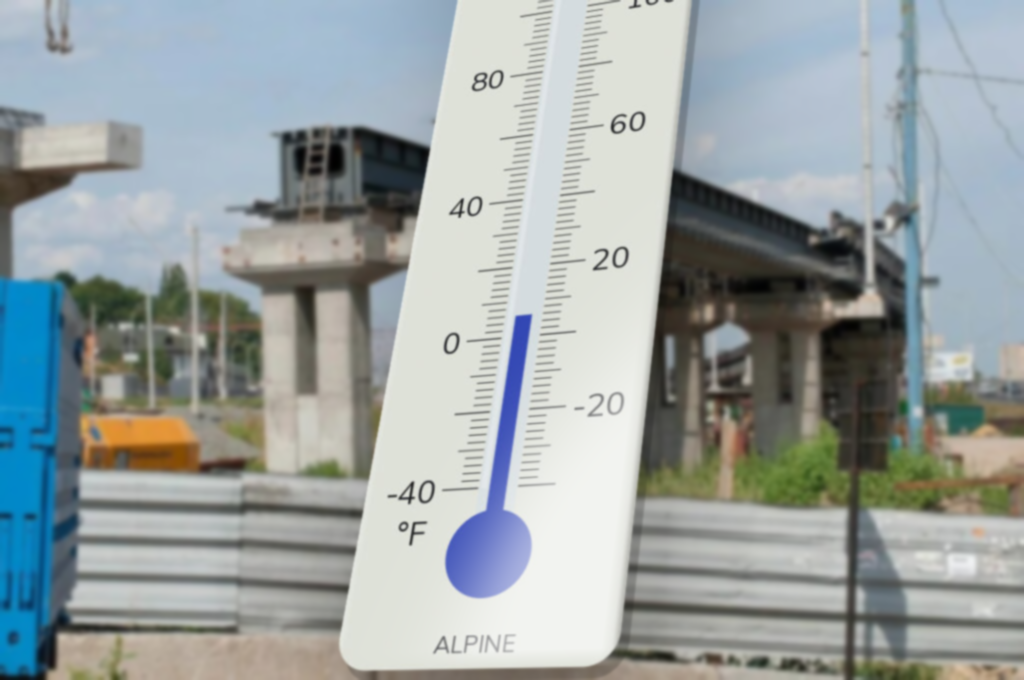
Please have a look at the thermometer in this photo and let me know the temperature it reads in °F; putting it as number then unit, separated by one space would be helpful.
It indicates 6 °F
